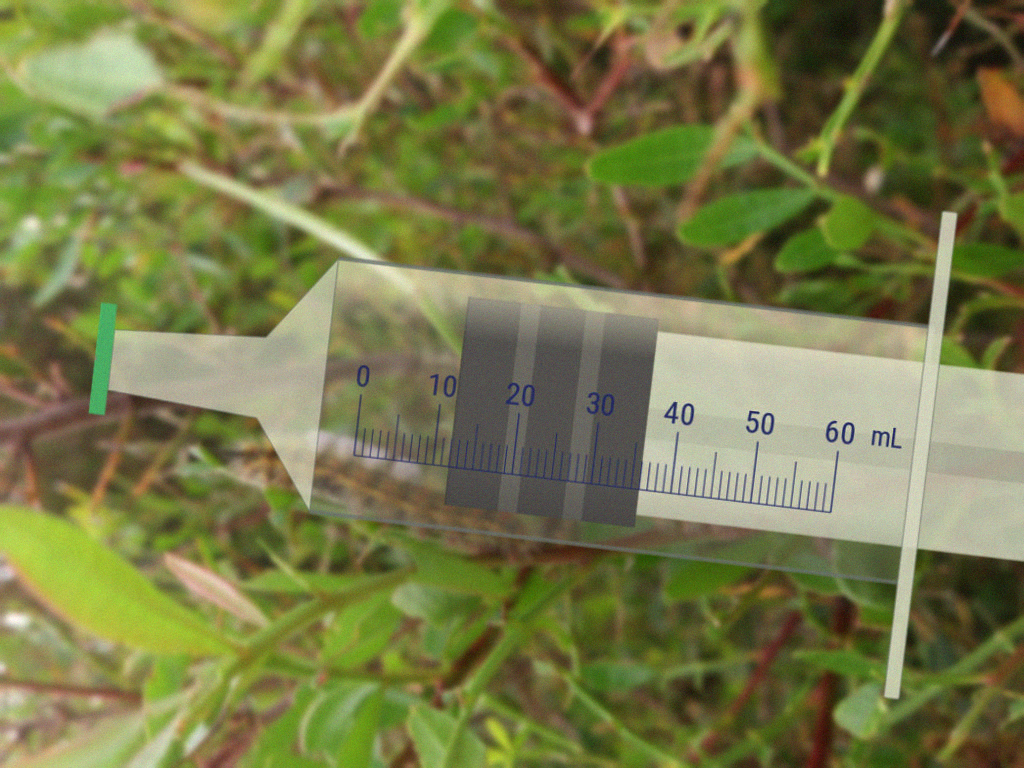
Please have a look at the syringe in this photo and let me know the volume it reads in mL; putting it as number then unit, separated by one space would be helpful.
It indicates 12 mL
